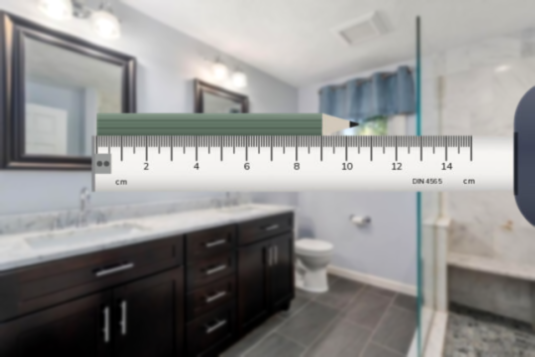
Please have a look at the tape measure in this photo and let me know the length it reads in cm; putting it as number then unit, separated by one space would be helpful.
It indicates 10.5 cm
